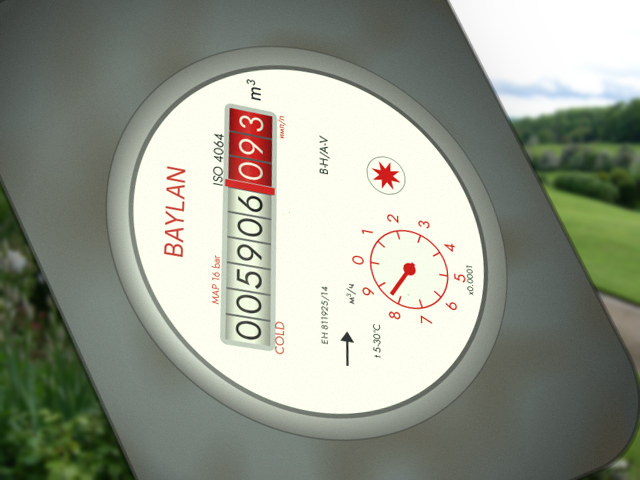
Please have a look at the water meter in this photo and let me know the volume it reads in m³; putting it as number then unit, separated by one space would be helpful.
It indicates 5906.0938 m³
